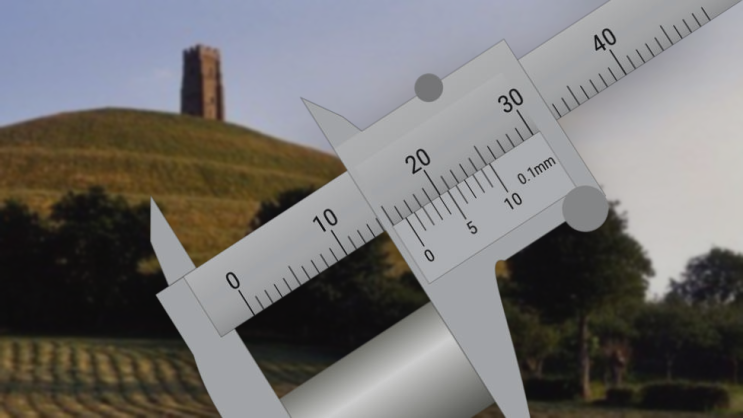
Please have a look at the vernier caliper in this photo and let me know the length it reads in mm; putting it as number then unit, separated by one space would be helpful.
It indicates 16.3 mm
